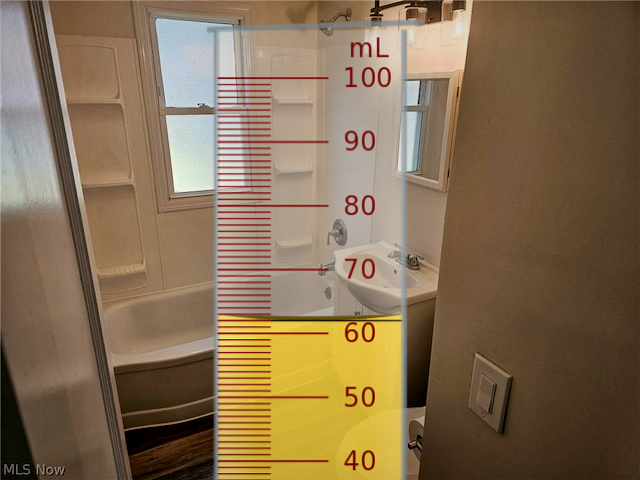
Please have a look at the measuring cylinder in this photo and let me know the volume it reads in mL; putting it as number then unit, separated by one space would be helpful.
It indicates 62 mL
